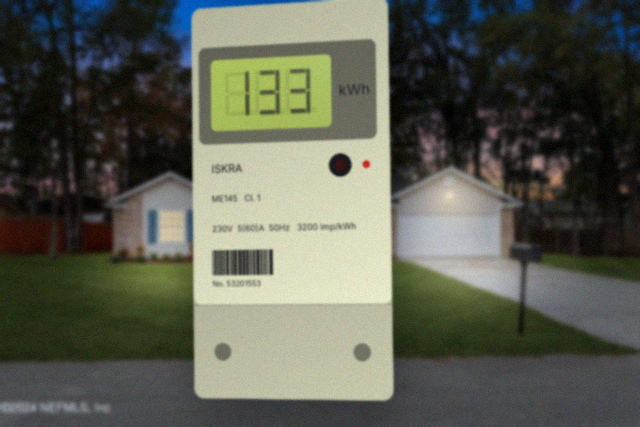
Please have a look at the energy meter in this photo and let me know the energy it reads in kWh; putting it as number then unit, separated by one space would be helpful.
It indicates 133 kWh
